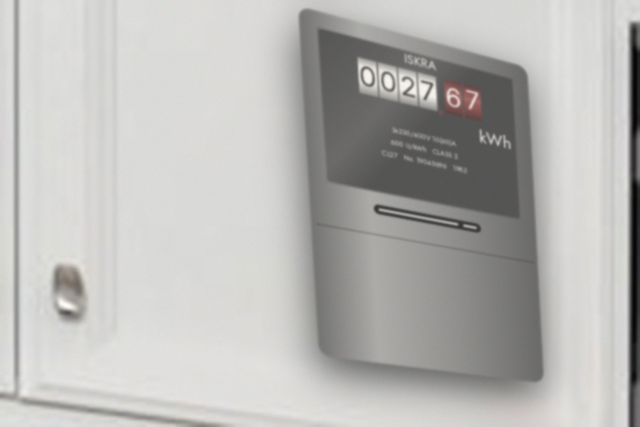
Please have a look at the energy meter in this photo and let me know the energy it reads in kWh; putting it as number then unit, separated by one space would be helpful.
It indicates 27.67 kWh
